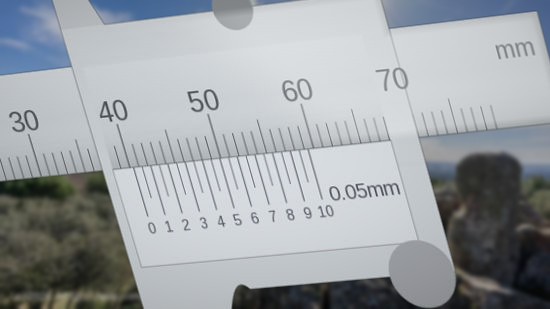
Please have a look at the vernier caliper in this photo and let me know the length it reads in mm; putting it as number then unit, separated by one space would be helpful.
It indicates 40.4 mm
